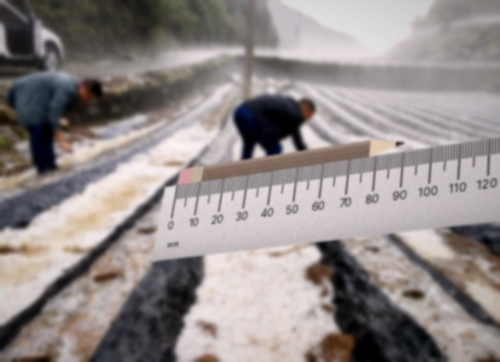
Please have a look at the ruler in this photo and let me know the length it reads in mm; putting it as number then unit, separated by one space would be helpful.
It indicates 90 mm
